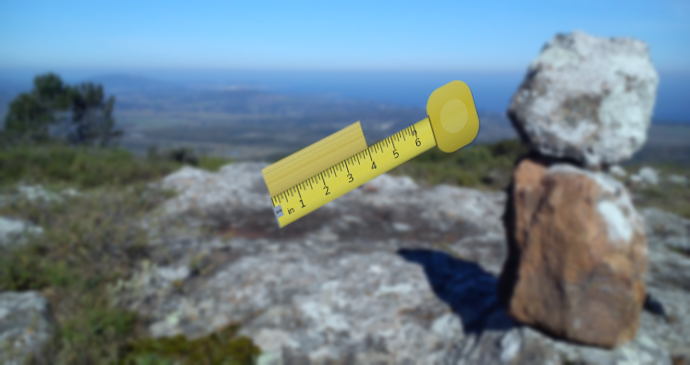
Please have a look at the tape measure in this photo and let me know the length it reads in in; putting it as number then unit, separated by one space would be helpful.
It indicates 4 in
